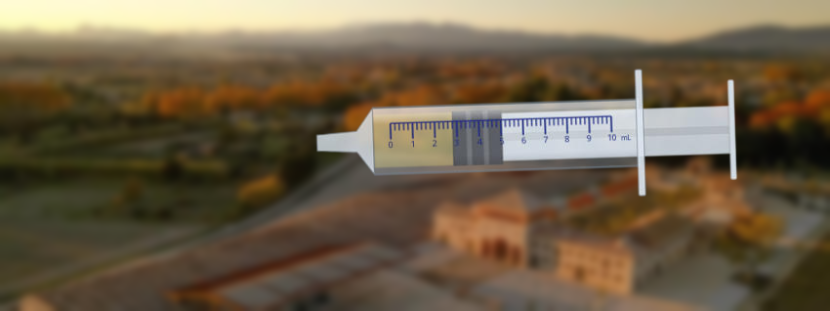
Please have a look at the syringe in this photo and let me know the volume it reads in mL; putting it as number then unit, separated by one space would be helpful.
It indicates 2.8 mL
